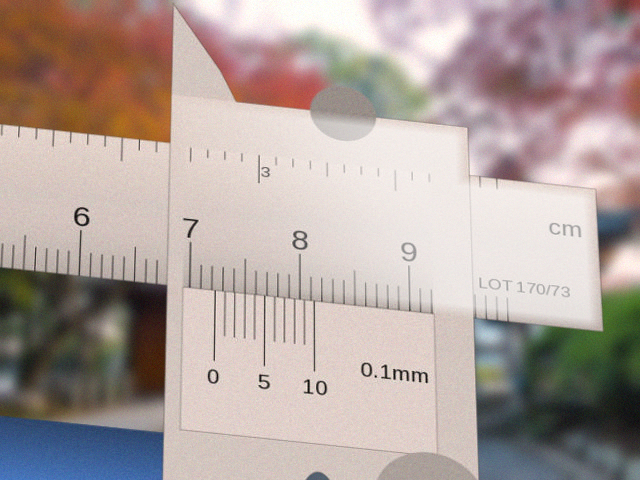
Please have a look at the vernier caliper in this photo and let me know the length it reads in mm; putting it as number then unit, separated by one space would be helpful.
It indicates 72.3 mm
